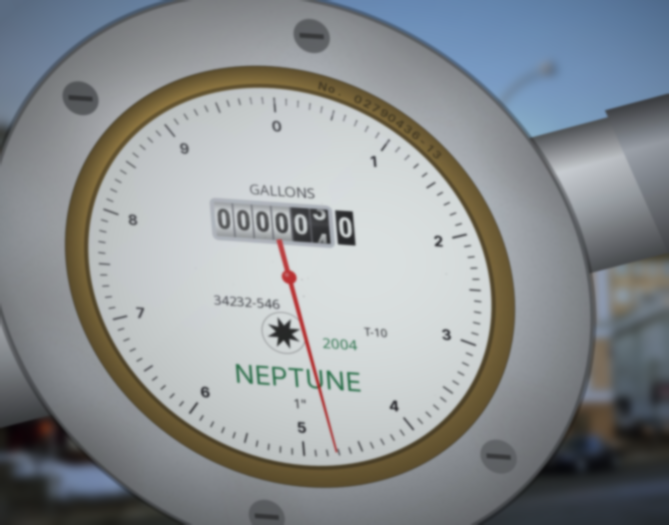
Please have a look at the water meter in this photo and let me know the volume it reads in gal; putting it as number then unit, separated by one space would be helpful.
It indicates 34.7 gal
